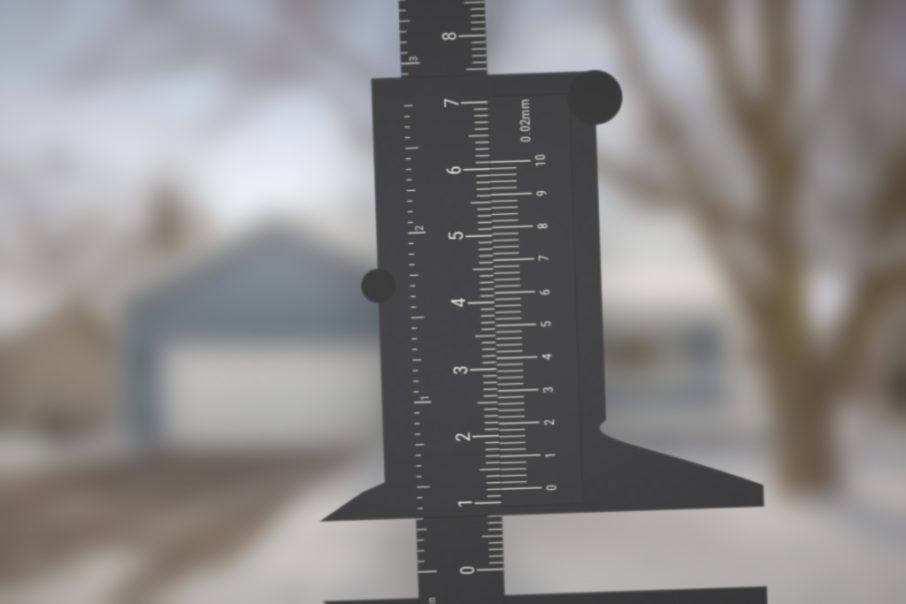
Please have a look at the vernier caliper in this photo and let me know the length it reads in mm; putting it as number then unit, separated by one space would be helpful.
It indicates 12.0 mm
